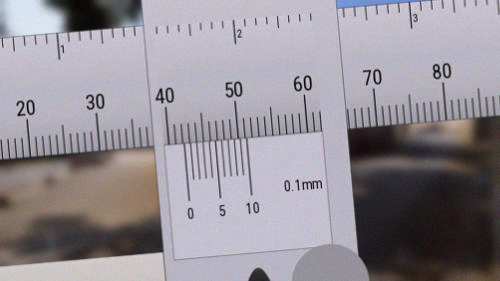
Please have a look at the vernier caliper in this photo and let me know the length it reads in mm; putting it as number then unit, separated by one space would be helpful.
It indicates 42.2 mm
